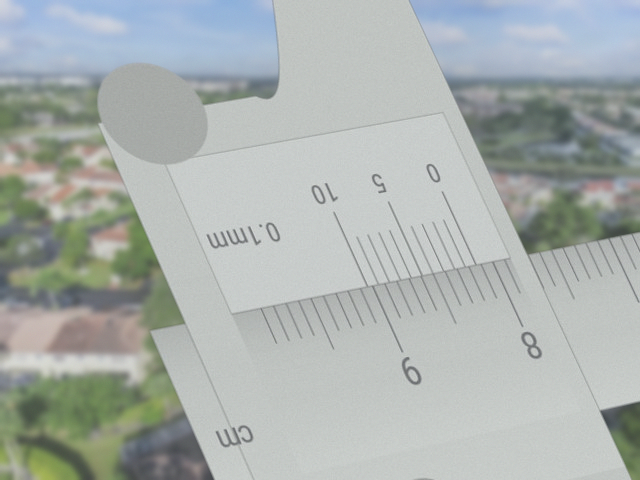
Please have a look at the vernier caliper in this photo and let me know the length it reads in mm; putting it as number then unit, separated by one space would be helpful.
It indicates 81.4 mm
